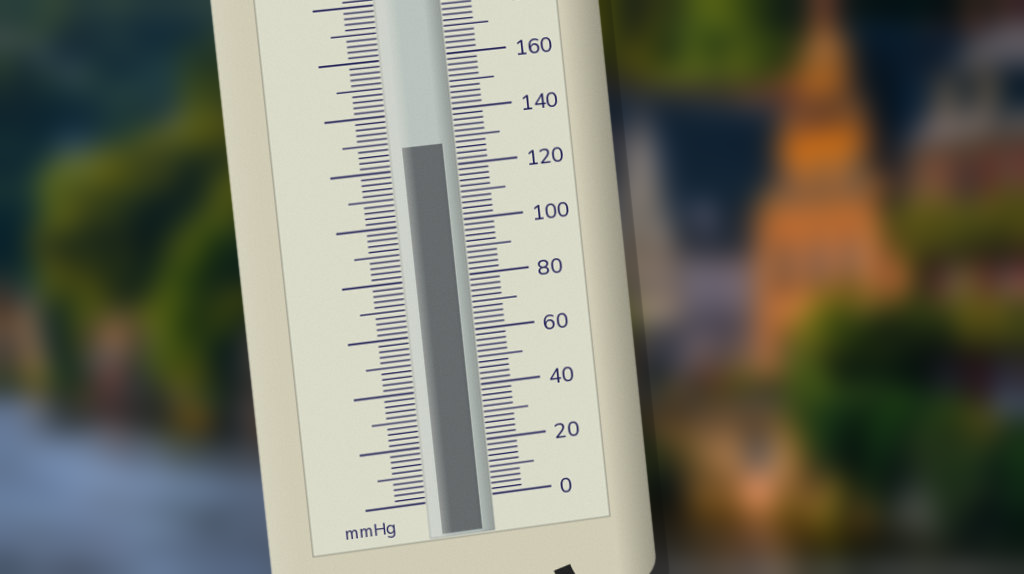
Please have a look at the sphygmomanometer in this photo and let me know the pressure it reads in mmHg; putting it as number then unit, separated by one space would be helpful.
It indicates 128 mmHg
